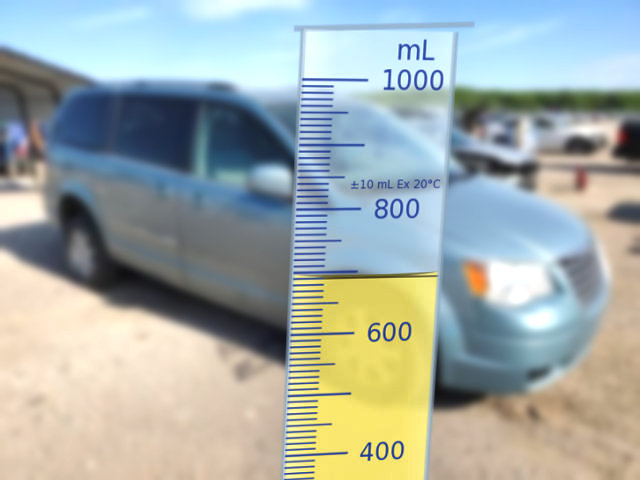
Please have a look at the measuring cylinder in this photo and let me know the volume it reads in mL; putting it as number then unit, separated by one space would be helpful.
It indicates 690 mL
